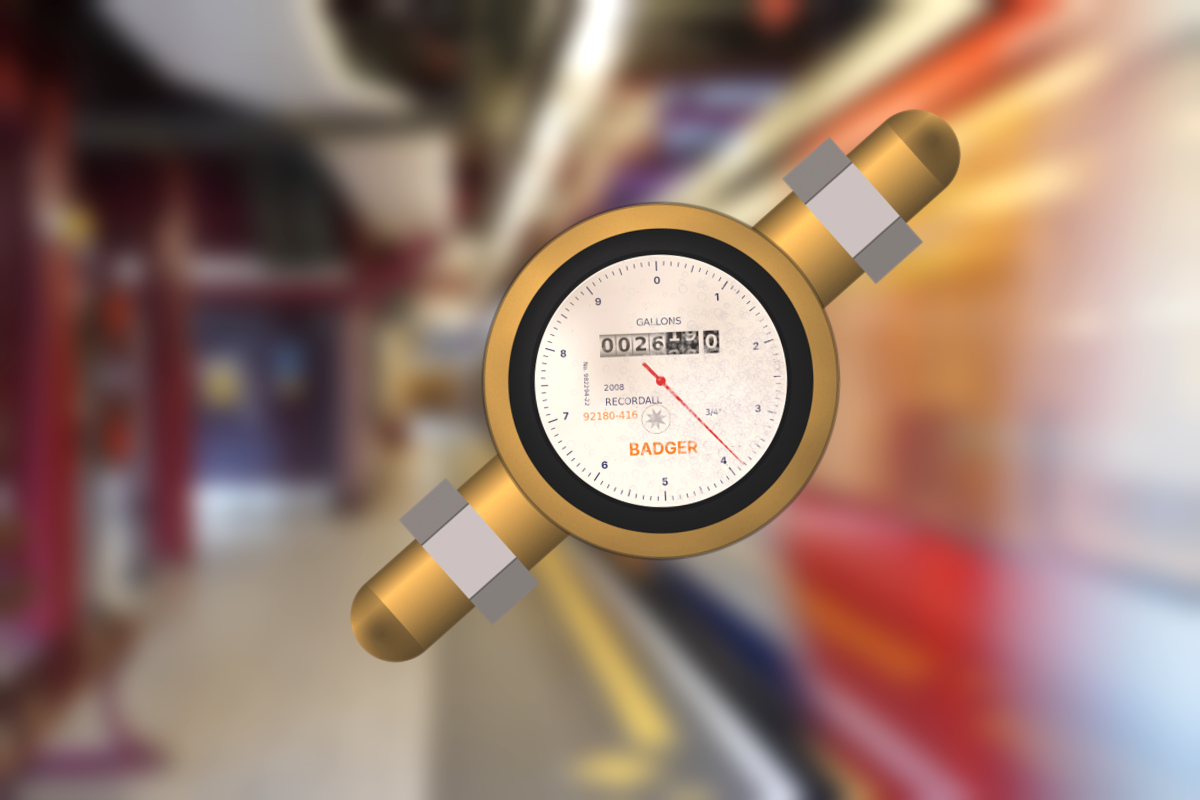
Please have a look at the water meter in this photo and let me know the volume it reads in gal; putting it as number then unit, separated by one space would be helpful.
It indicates 26193.8 gal
